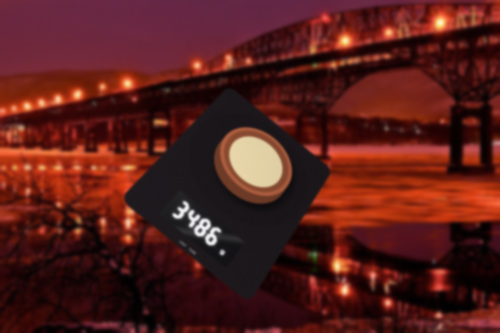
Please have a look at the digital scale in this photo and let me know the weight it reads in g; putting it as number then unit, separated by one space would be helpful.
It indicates 3486 g
